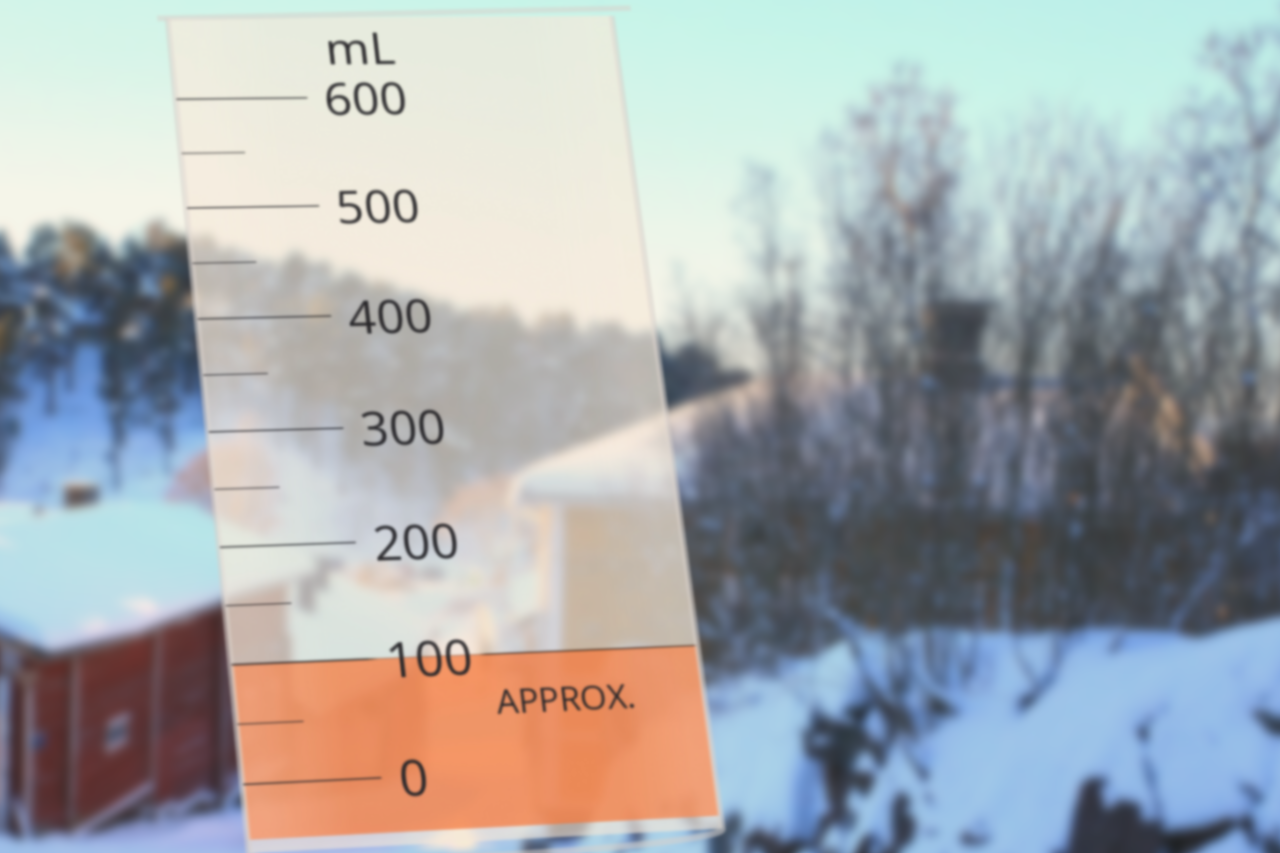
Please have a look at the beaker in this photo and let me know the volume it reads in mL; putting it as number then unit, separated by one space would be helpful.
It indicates 100 mL
